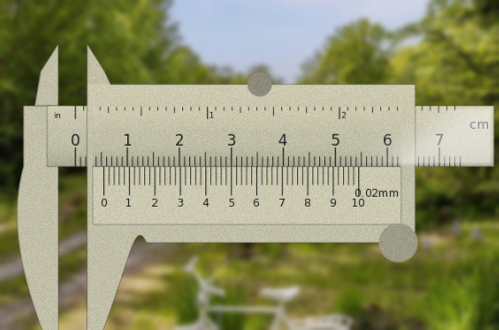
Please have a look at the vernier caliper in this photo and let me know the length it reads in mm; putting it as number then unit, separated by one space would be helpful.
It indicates 5.5 mm
